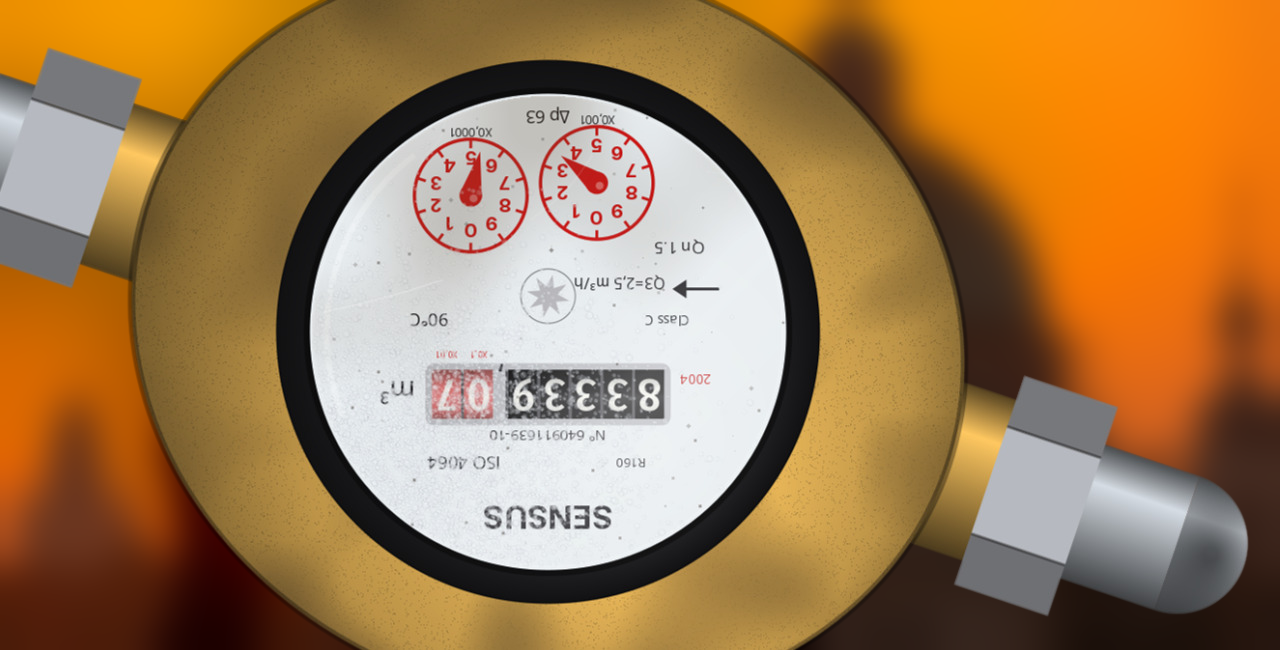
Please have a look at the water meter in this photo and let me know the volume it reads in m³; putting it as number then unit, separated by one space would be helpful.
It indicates 83339.0735 m³
